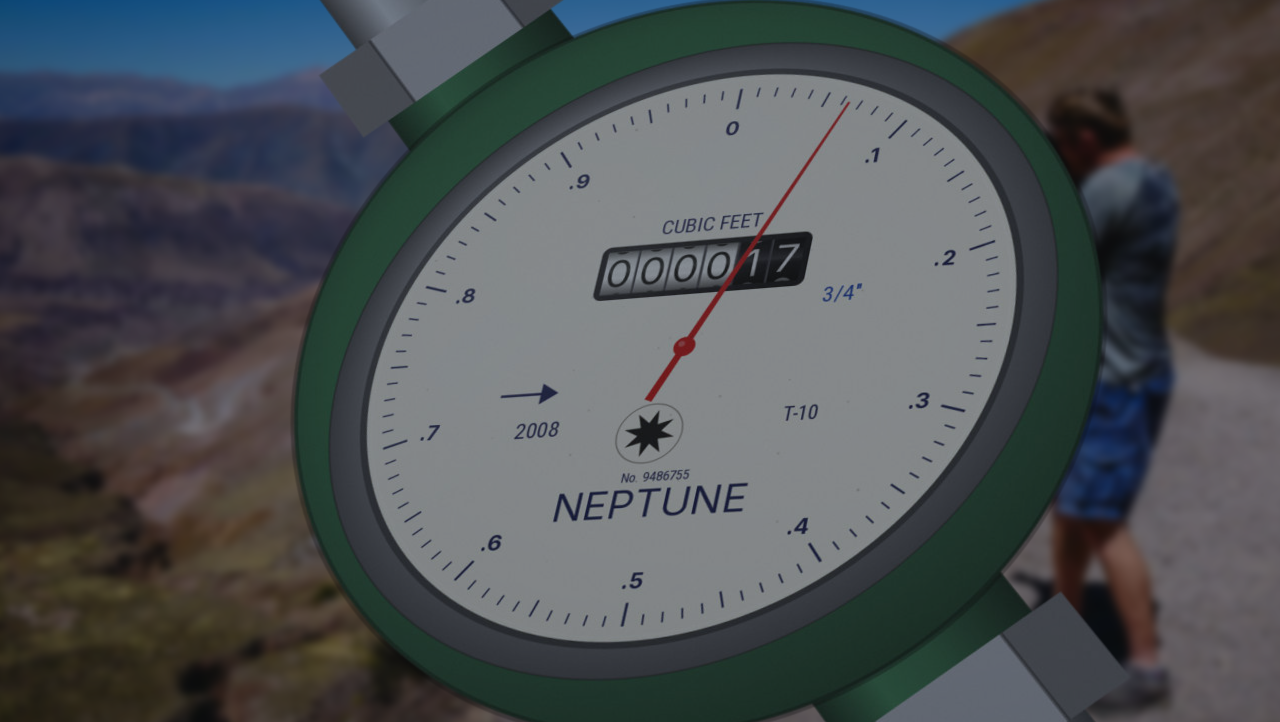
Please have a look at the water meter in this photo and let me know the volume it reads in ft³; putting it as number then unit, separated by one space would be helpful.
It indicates 17.06 ft³
